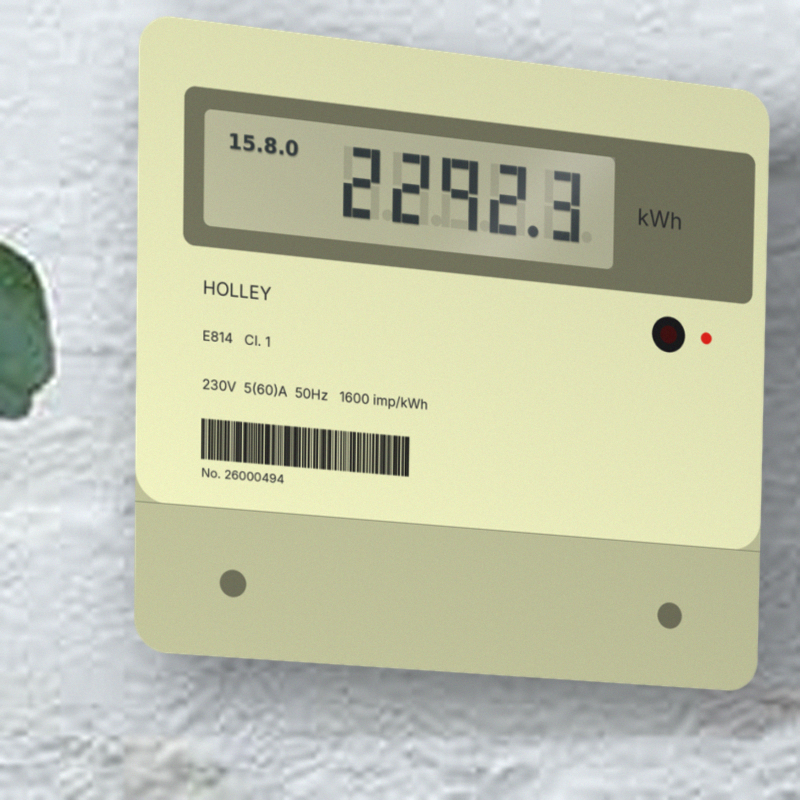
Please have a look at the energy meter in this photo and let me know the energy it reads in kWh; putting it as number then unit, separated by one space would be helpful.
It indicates 2292.3 kWh
